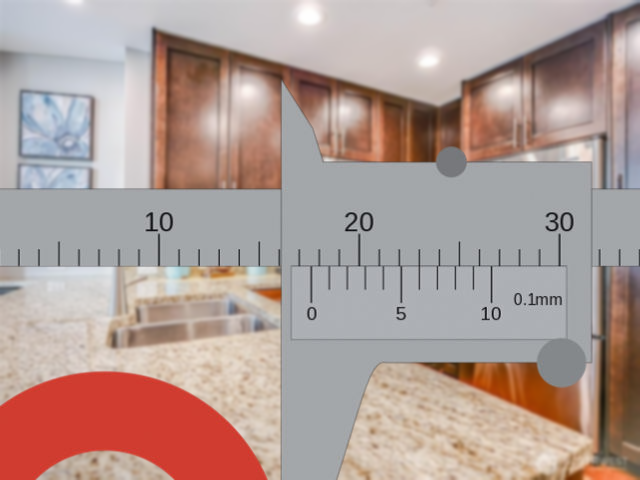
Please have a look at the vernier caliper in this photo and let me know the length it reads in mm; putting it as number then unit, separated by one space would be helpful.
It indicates 17.6 mm
